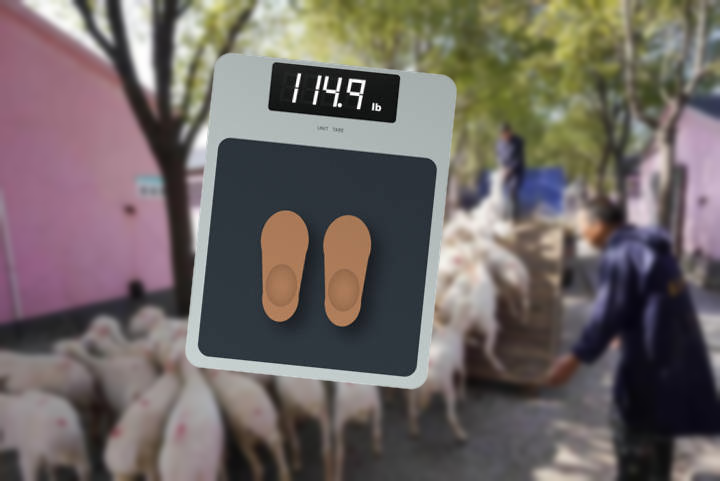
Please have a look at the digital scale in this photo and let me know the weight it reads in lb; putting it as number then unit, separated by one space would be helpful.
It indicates 114.9 lb
